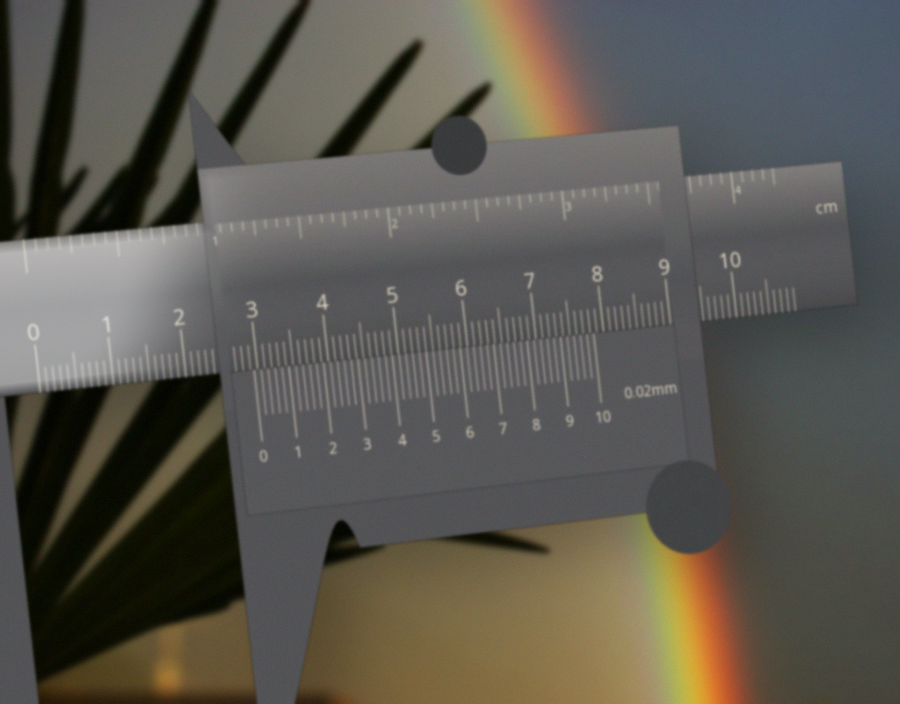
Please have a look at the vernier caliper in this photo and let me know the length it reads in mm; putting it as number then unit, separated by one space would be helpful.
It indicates 29.5 mm
